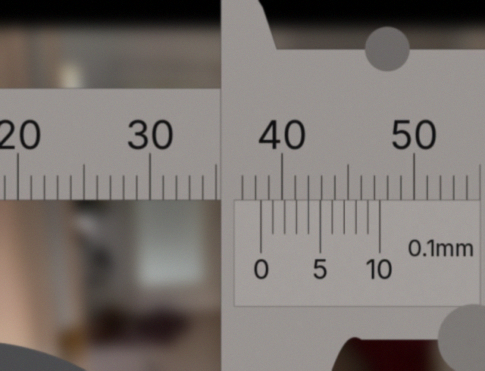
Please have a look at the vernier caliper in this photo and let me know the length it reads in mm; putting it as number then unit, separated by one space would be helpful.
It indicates 38.4 mm
